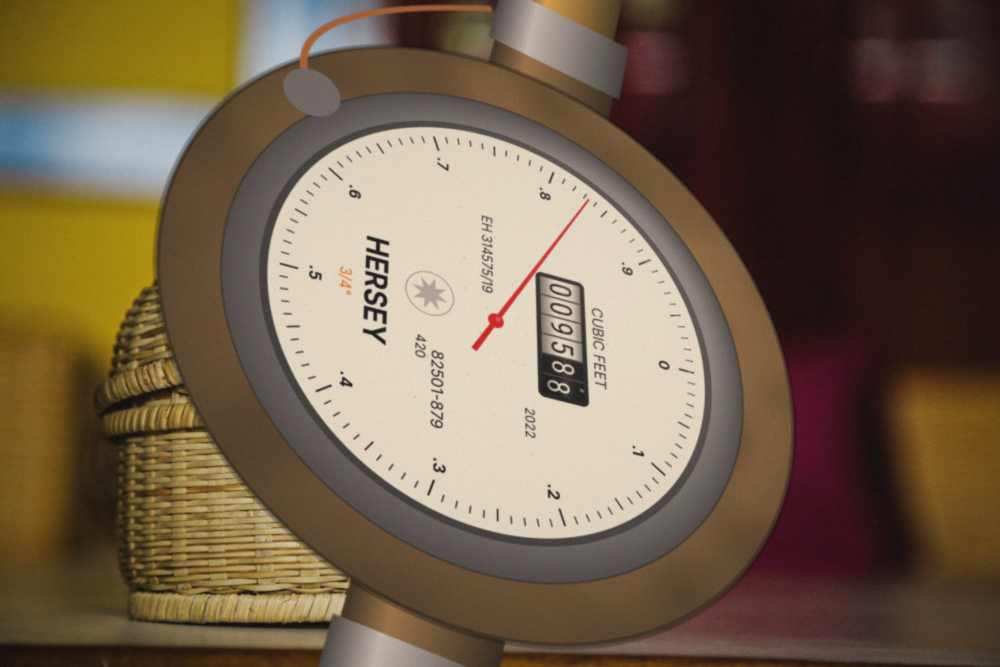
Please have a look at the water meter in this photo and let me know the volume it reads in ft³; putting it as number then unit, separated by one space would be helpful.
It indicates 9587.83 ft³
